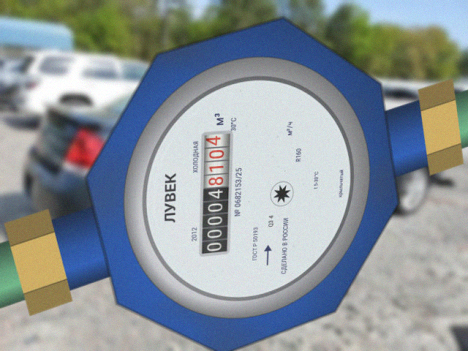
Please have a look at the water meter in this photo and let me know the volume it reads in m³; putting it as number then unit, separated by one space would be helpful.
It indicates 4.8104 m³
